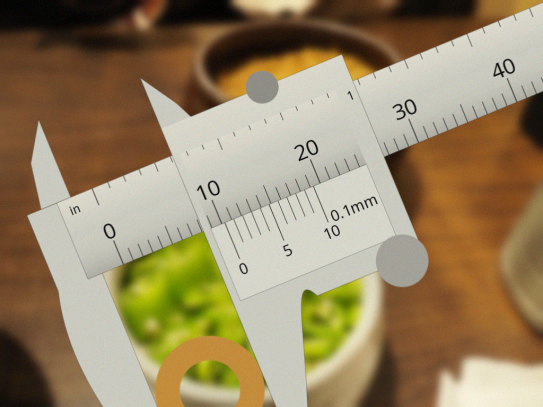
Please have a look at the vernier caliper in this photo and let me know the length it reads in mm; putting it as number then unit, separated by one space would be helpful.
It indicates 10.3 mm
